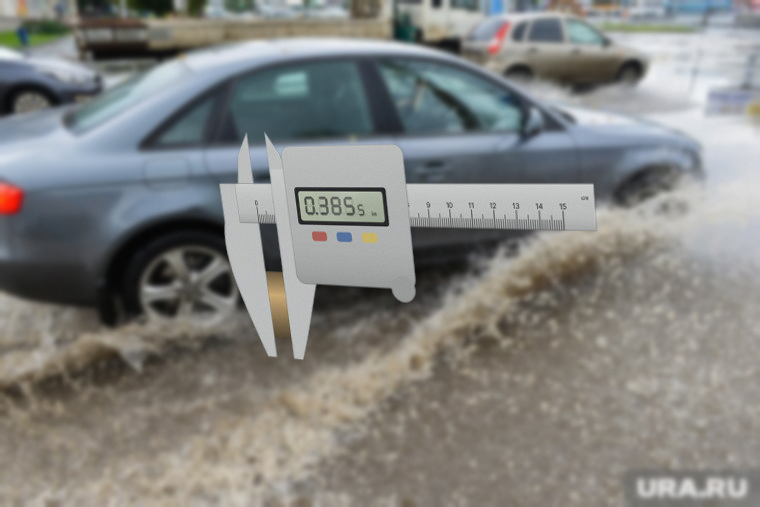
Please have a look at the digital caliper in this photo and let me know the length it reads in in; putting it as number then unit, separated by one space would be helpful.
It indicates 0.3855 in
